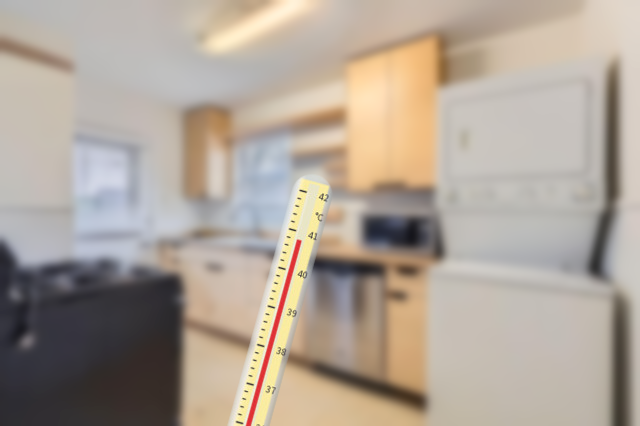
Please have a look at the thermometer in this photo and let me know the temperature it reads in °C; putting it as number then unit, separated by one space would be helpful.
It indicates 40.8 °C
